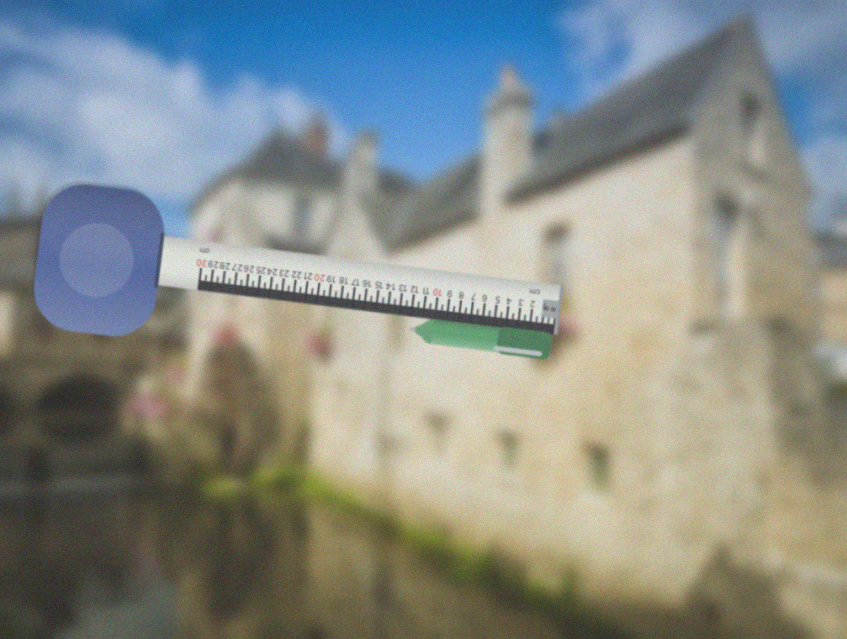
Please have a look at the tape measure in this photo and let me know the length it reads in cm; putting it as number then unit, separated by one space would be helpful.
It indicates 12 cm
